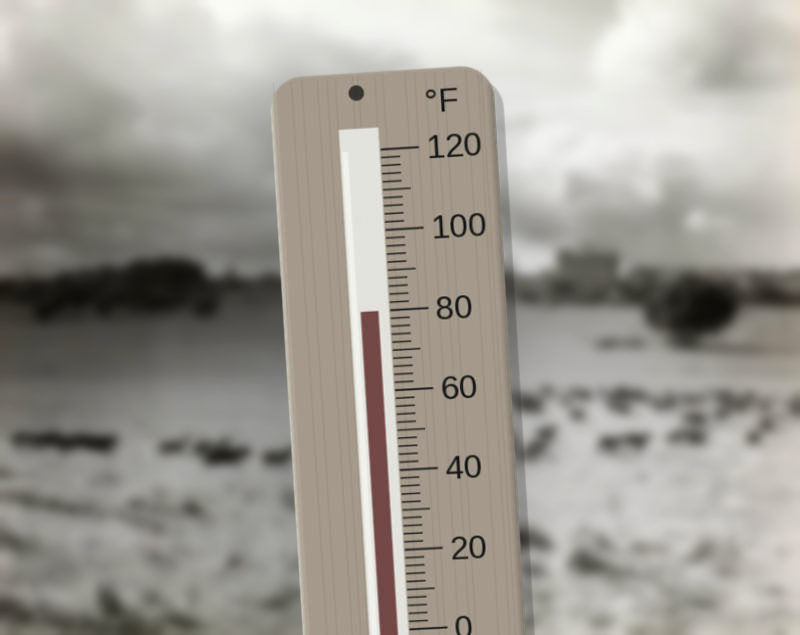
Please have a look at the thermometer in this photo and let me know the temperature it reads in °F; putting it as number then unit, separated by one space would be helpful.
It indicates 80 °F
